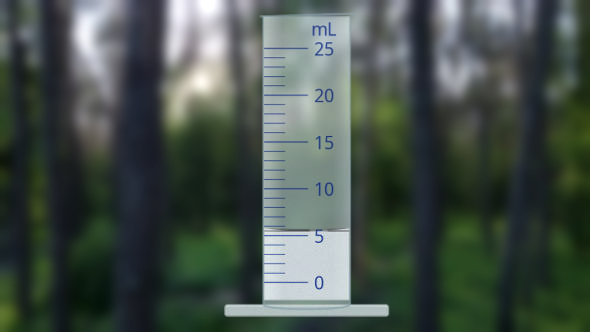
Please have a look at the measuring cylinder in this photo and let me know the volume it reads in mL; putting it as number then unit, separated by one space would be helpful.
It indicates 5.5 mL
